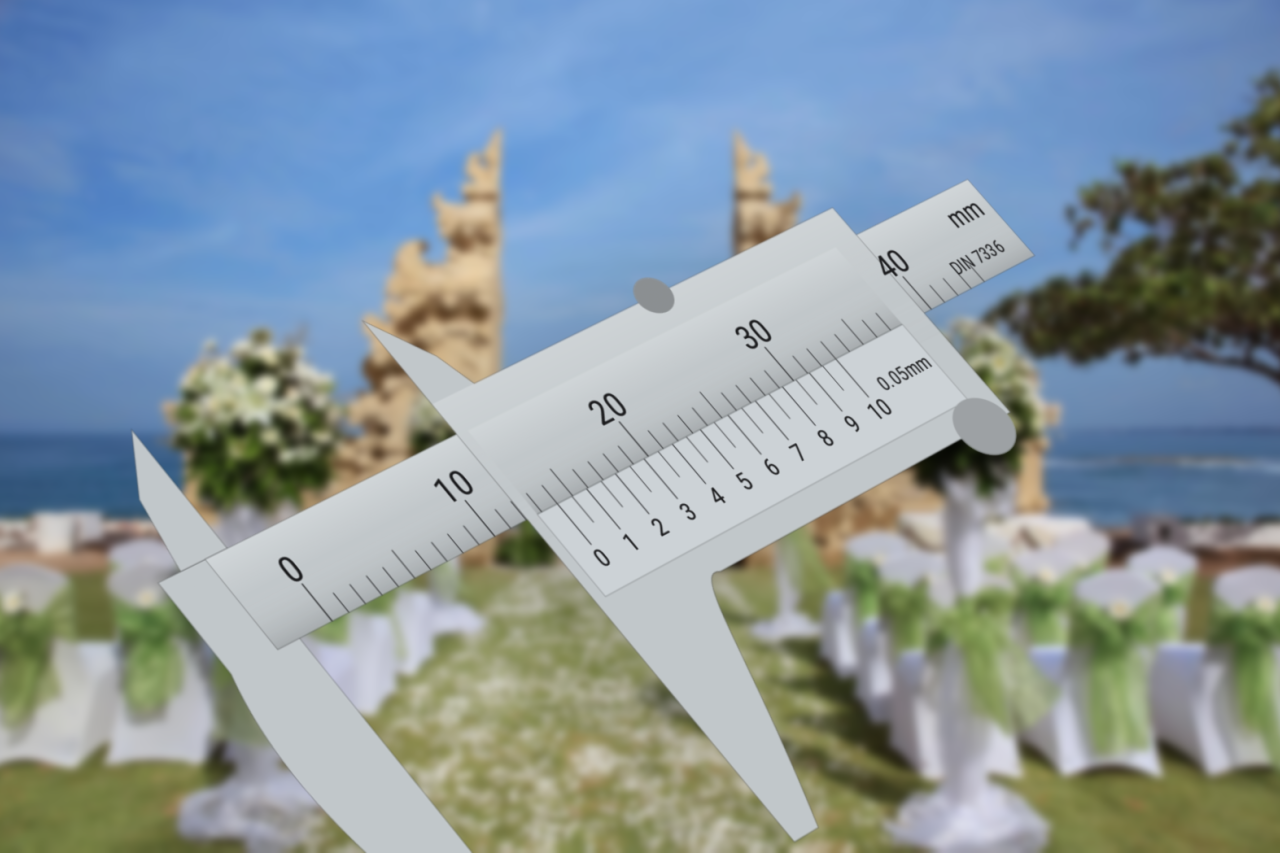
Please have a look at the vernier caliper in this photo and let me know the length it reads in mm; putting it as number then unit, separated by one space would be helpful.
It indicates 14.0 mm
